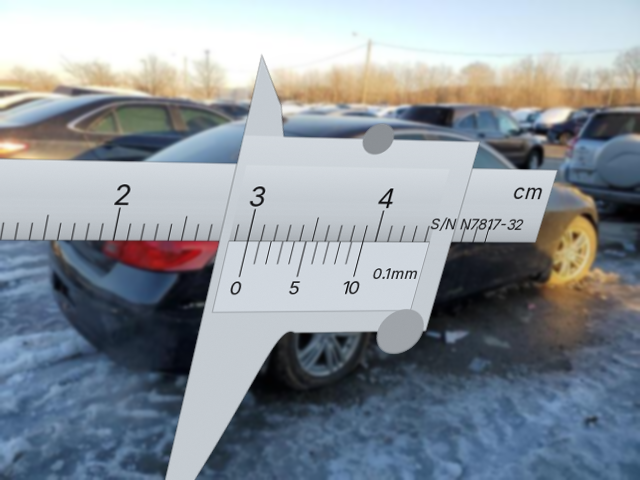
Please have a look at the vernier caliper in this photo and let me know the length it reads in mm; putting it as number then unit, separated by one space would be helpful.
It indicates 30.0 mm
